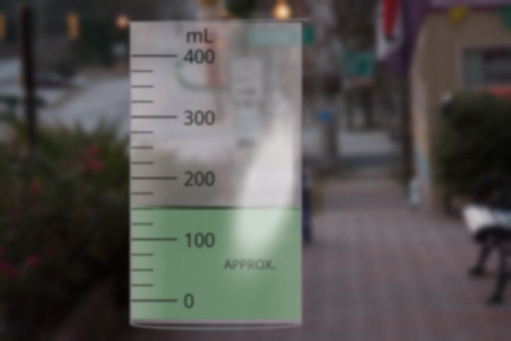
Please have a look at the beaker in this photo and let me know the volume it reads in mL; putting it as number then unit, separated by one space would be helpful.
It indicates 150 mL
